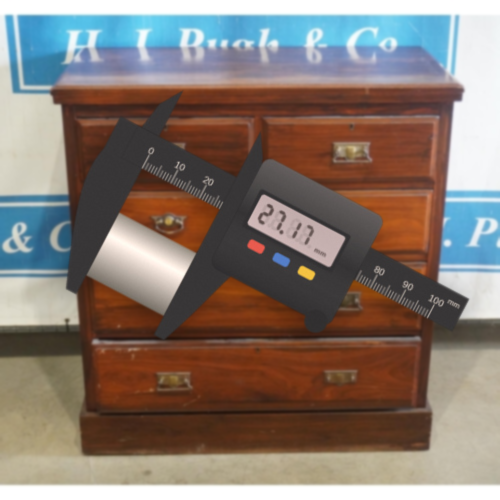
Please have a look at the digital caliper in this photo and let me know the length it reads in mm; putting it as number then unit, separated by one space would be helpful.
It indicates 27.17 mm
